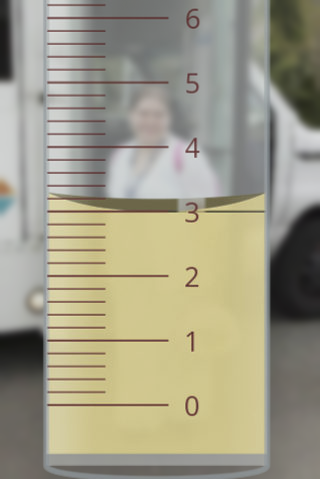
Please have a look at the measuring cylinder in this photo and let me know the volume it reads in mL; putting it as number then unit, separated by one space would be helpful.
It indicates 3 mL
